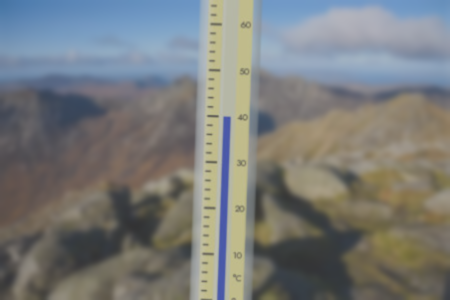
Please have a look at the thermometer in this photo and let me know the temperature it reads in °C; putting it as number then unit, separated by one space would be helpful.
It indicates 40 °C
